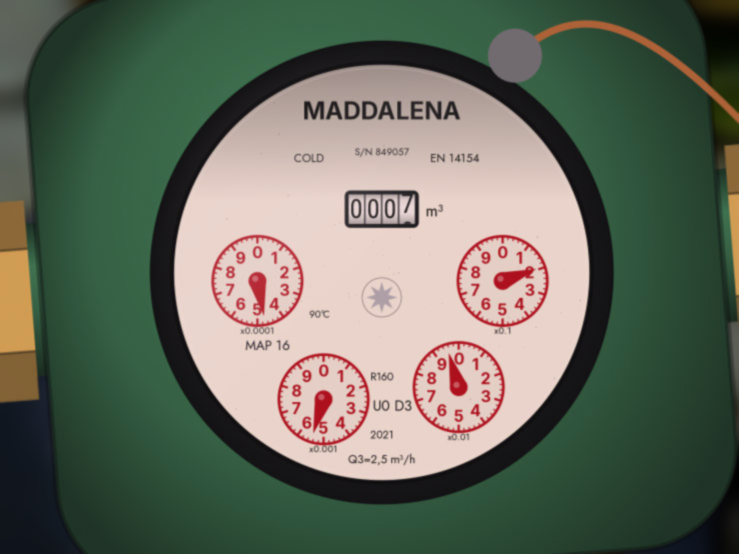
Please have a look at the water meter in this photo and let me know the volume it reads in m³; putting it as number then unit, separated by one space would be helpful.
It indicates 7.1954 m³
